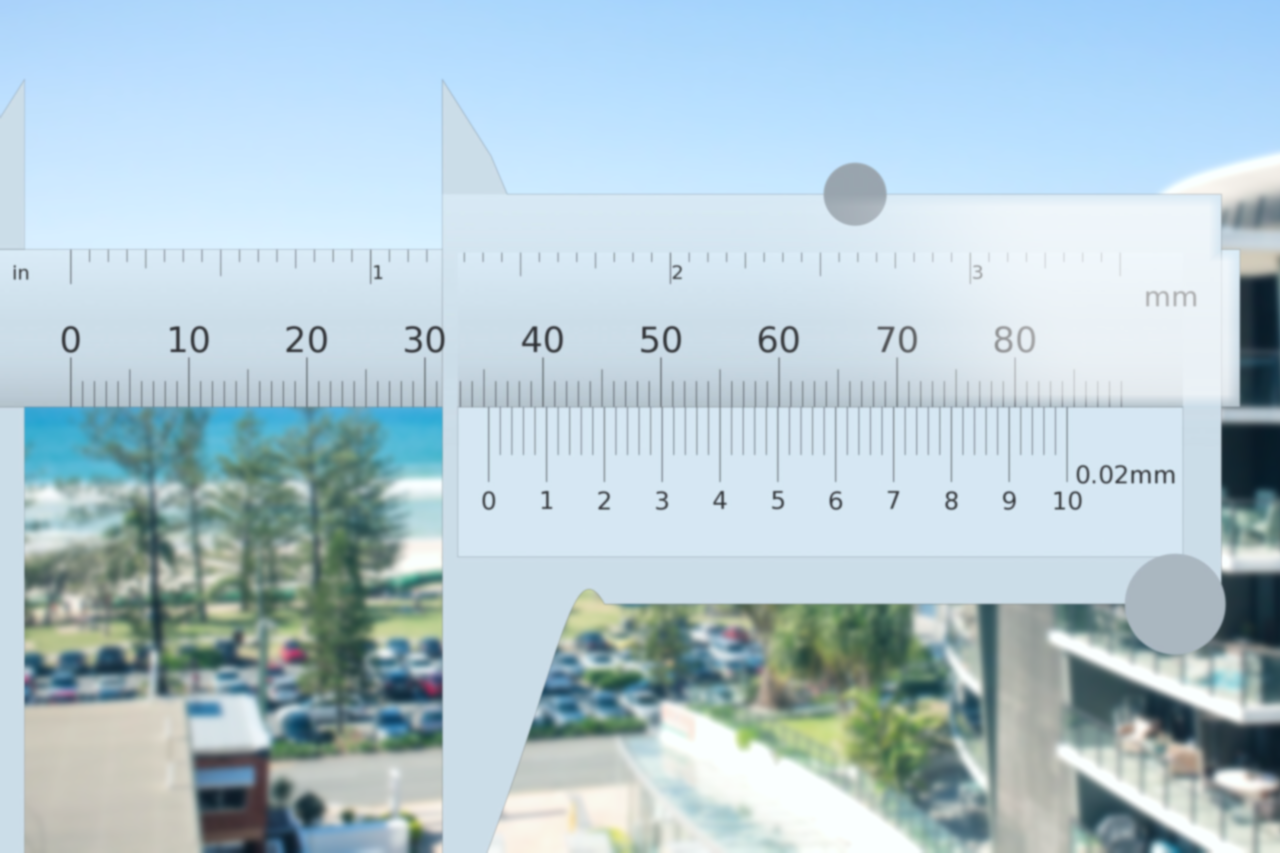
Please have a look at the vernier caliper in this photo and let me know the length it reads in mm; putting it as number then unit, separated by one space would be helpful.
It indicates 35.4 mm
